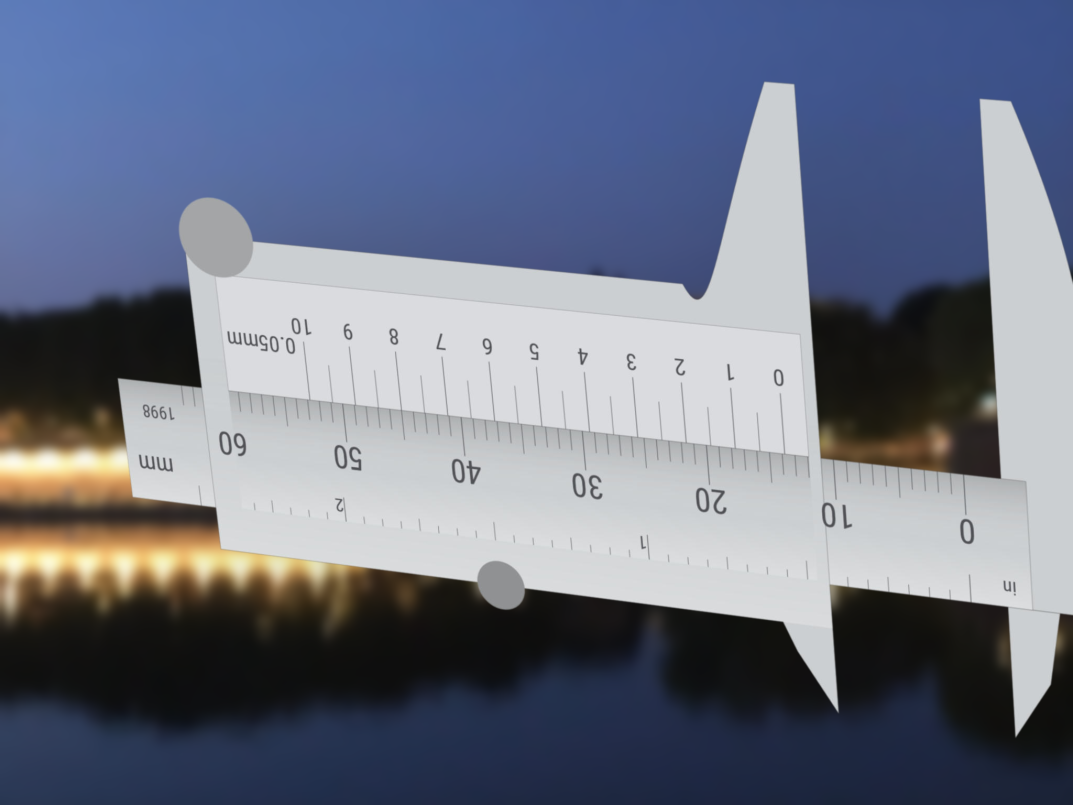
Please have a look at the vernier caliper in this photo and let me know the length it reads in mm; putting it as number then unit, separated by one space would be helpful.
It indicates 13.8 mm
